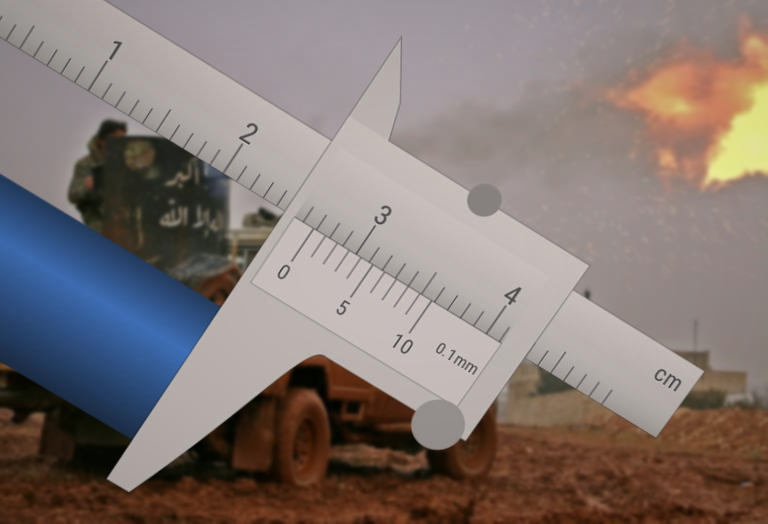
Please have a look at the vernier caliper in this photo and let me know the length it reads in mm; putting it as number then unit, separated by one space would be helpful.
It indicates 26.8 mm
